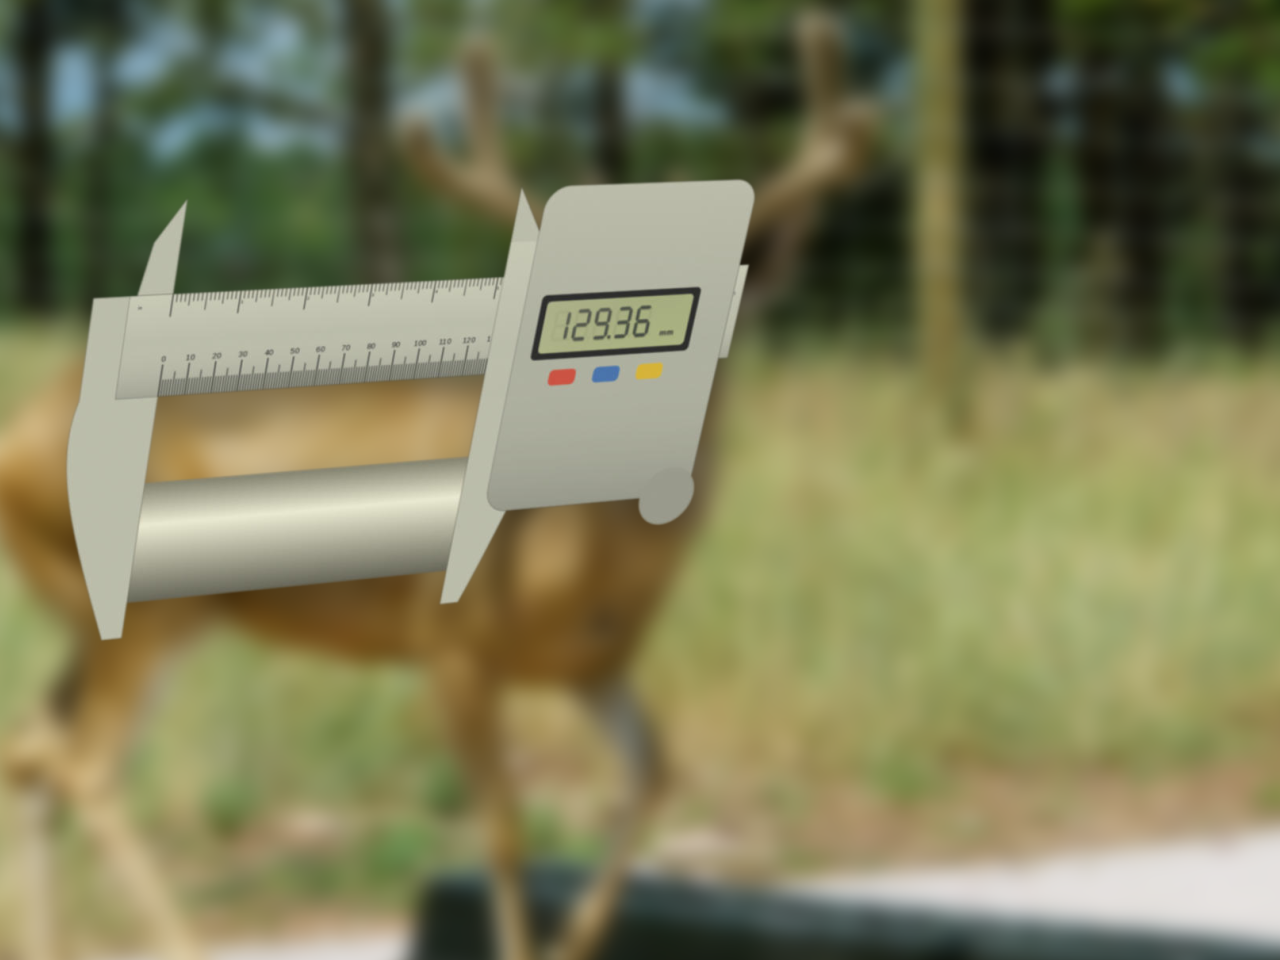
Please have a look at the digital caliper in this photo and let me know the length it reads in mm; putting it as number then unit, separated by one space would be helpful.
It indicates 129.36 mm
